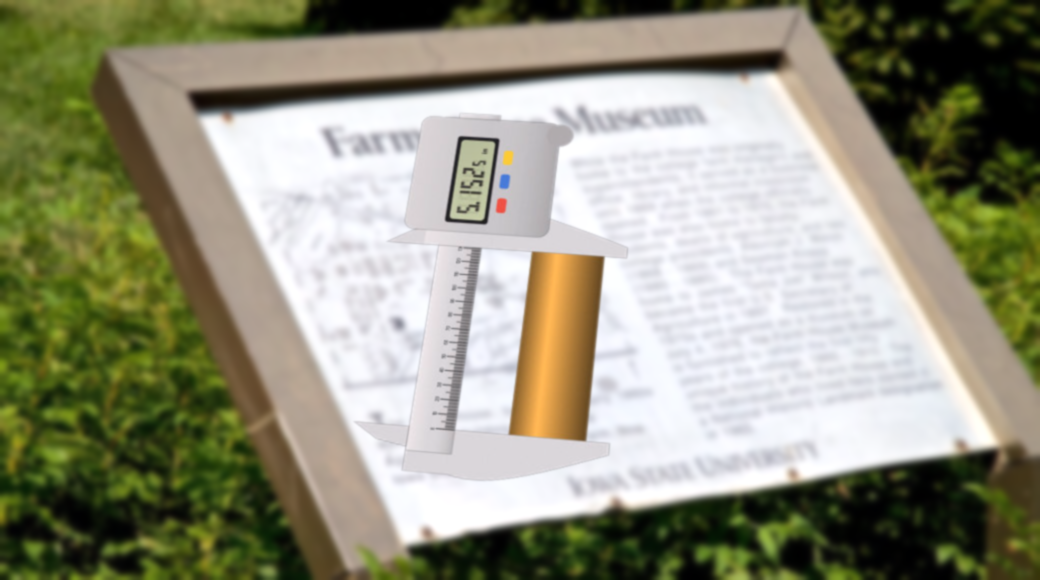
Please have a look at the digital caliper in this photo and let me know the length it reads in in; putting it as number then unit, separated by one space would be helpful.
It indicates 5.1525 in
